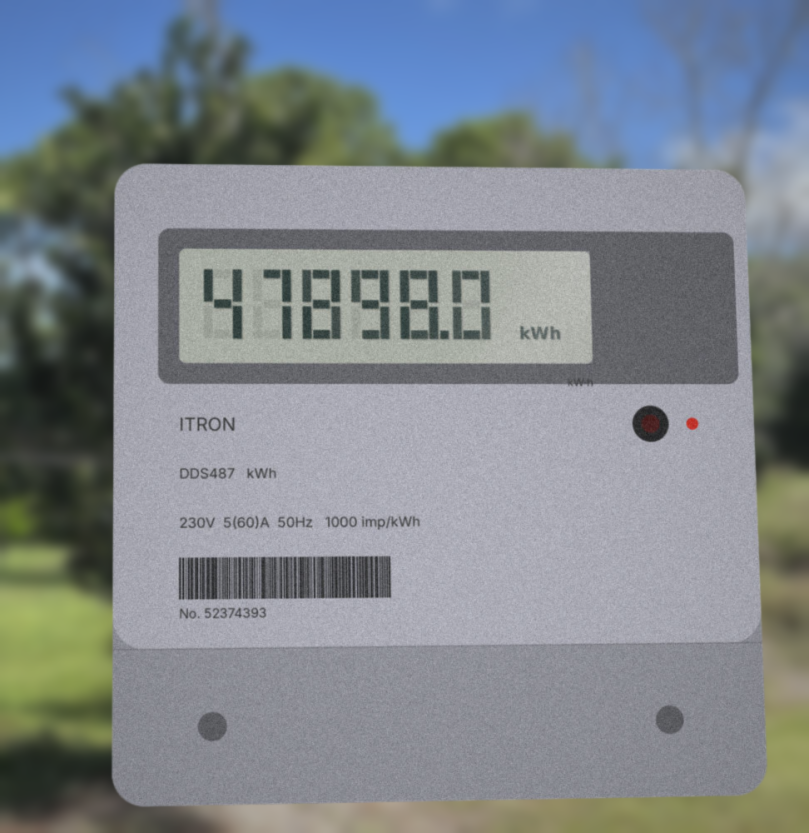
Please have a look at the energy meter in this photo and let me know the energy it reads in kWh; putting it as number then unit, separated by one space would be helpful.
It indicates 47898.0 kWh
